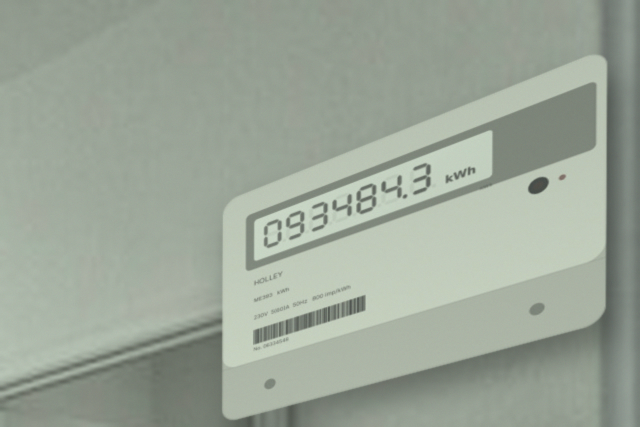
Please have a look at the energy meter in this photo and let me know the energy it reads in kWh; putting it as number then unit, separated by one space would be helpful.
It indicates 93484.3 kWh
